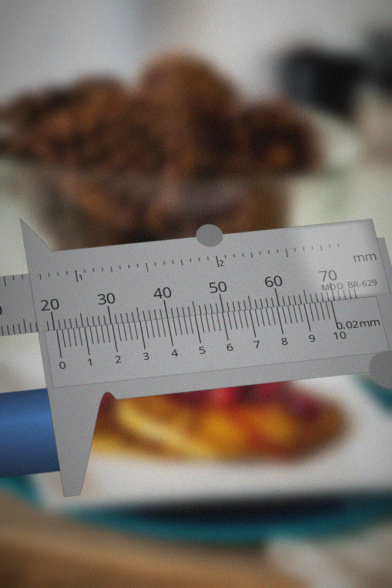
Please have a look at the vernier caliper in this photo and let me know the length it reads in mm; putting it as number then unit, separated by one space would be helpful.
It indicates 20.4 mm
